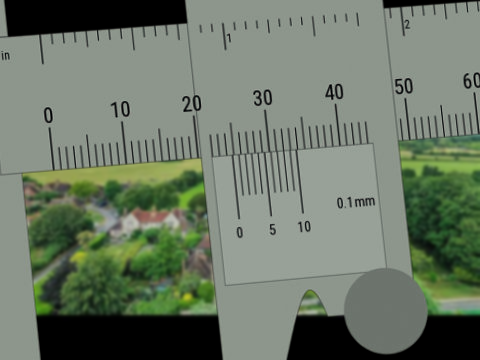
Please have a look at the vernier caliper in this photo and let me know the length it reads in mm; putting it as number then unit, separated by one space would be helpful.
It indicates 24.8 mm
